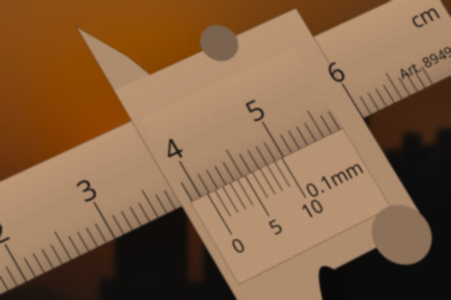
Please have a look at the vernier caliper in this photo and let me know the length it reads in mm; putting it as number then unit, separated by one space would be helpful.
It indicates 40.8 mm
